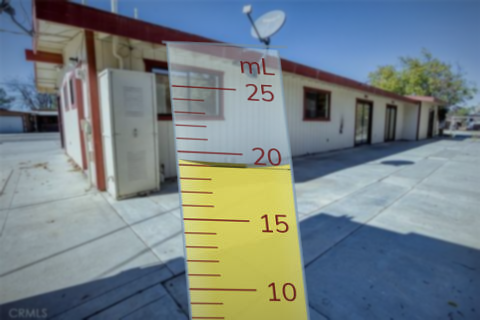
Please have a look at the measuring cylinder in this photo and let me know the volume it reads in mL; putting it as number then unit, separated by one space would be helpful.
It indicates 19 mL
